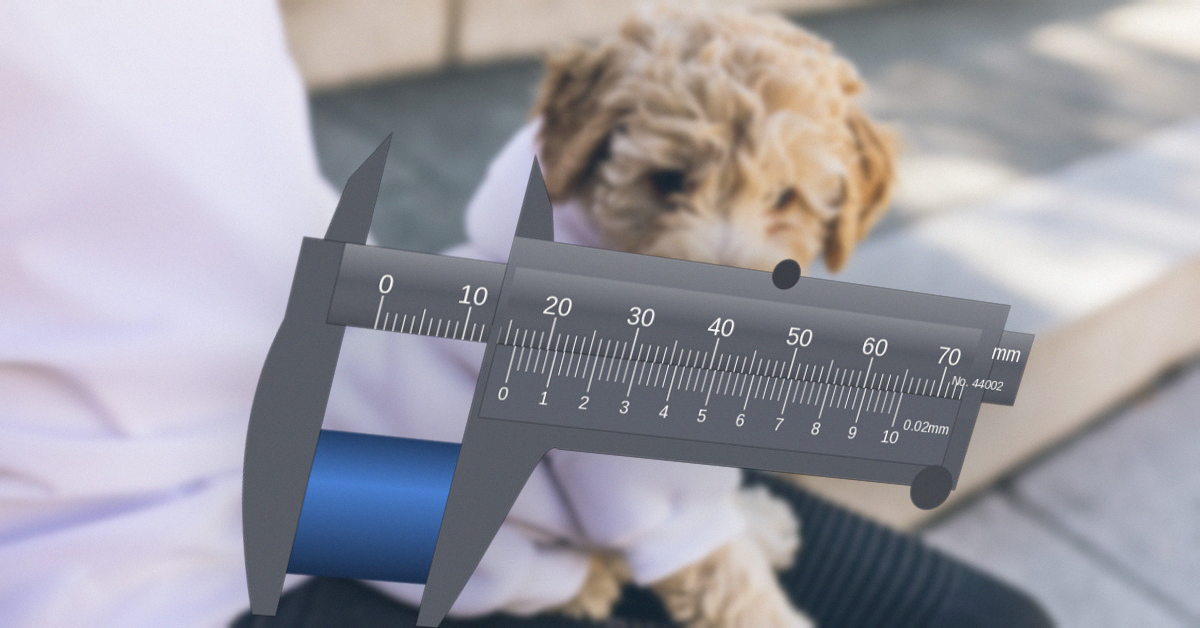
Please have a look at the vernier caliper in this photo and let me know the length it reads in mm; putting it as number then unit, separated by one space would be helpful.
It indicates 16.2 mm
